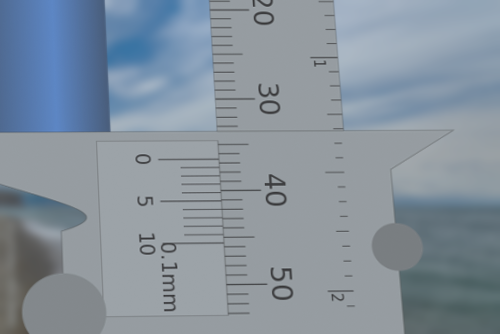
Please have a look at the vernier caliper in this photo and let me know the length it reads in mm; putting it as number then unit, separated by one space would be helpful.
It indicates 36.6 mm
